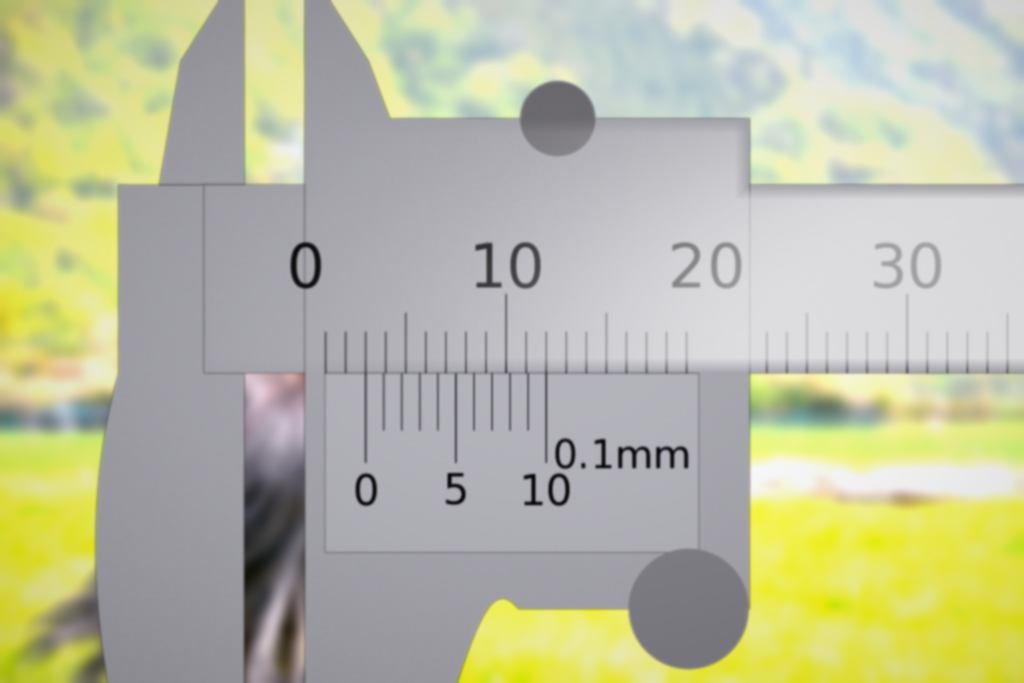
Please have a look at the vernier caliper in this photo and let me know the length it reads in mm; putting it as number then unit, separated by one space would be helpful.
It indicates 3.0 mm
